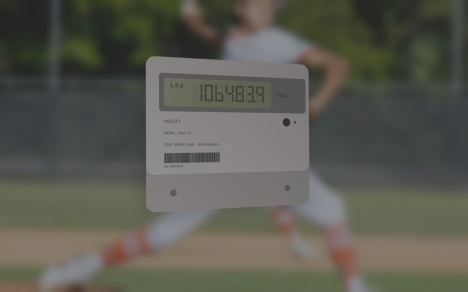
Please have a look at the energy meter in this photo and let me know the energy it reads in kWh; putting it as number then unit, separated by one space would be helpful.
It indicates 106483.9 kWh
